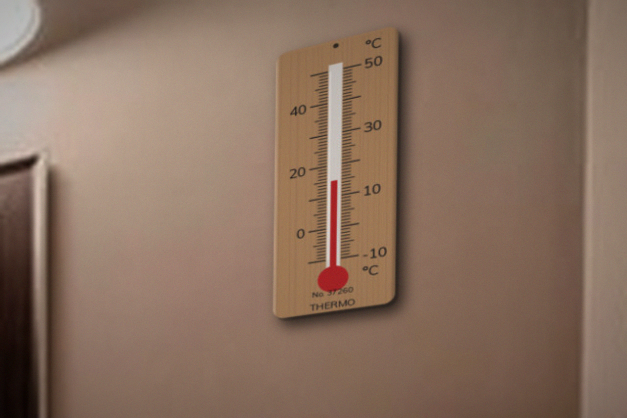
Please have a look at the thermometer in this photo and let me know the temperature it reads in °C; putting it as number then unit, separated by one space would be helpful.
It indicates 15 °C
